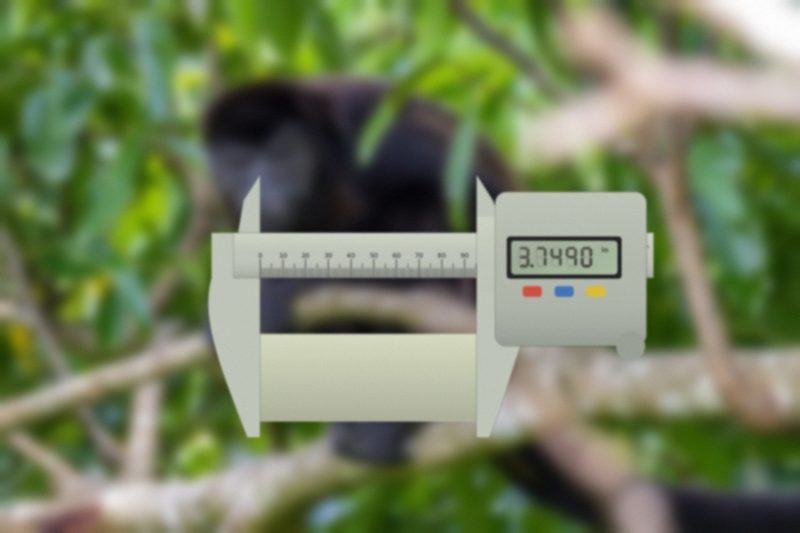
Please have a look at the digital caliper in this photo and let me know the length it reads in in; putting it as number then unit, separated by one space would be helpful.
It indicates 3.7490 in
